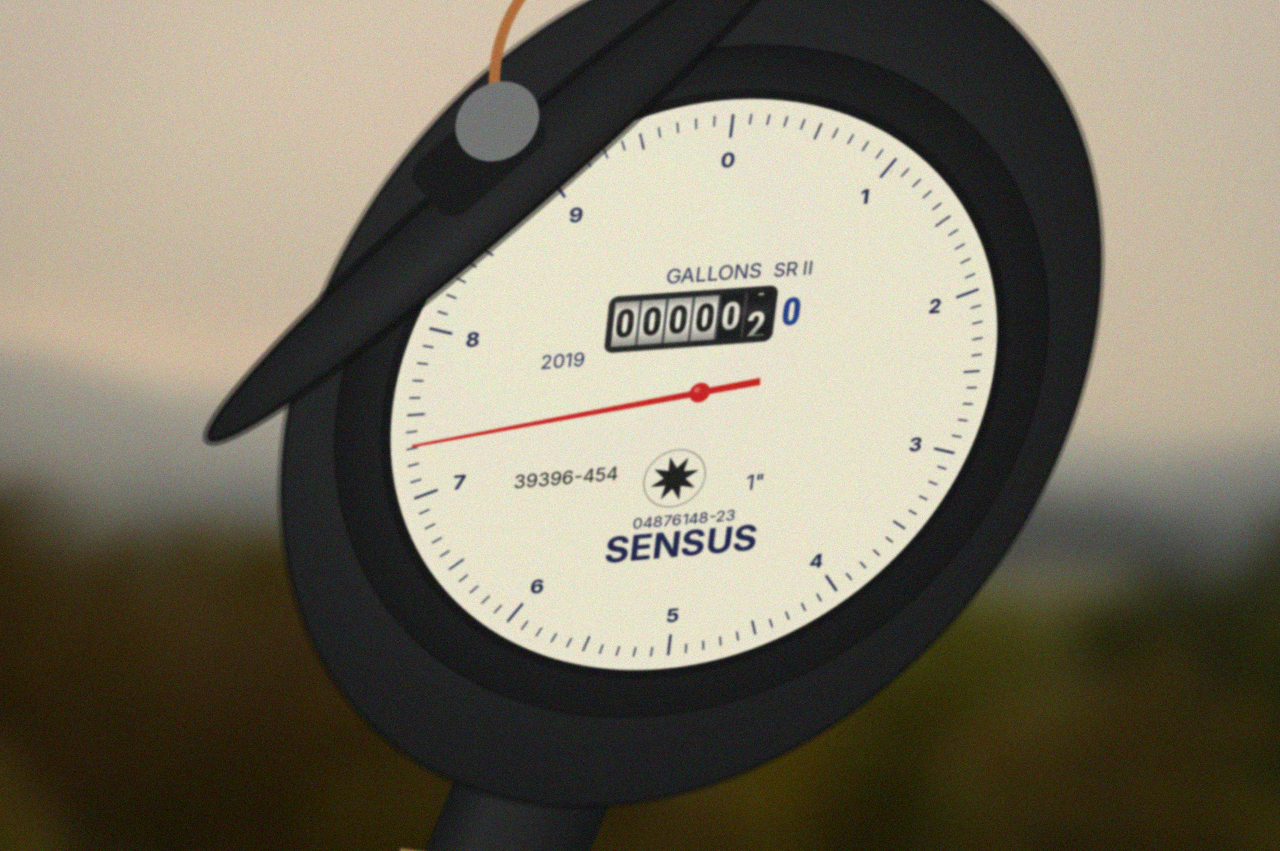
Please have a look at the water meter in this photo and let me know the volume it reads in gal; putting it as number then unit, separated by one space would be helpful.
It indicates 17.3 gal
